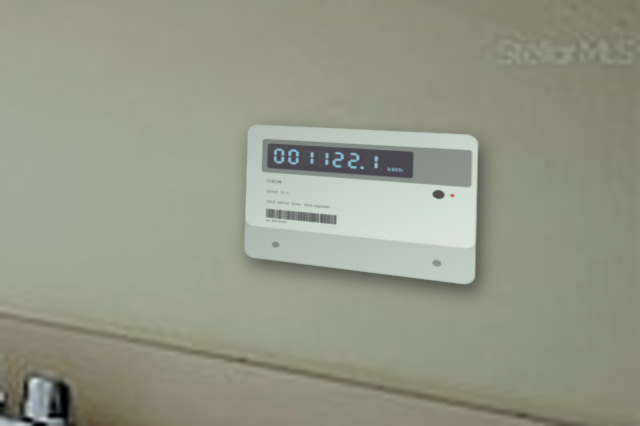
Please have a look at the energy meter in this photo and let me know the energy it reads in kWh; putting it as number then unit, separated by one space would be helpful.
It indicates 1122.1 kWh
